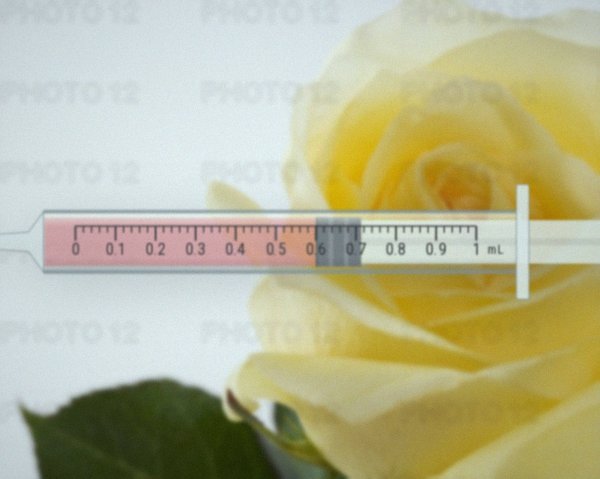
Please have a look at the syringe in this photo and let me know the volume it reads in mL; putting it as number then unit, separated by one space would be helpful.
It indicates 0.6 mL
